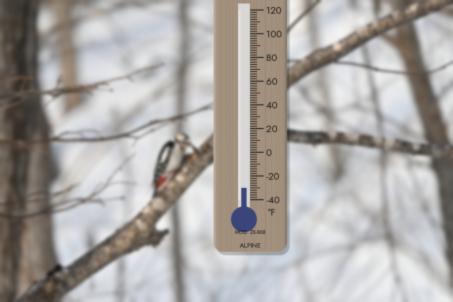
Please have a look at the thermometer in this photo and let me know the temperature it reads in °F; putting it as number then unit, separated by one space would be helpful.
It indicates -30 °F
